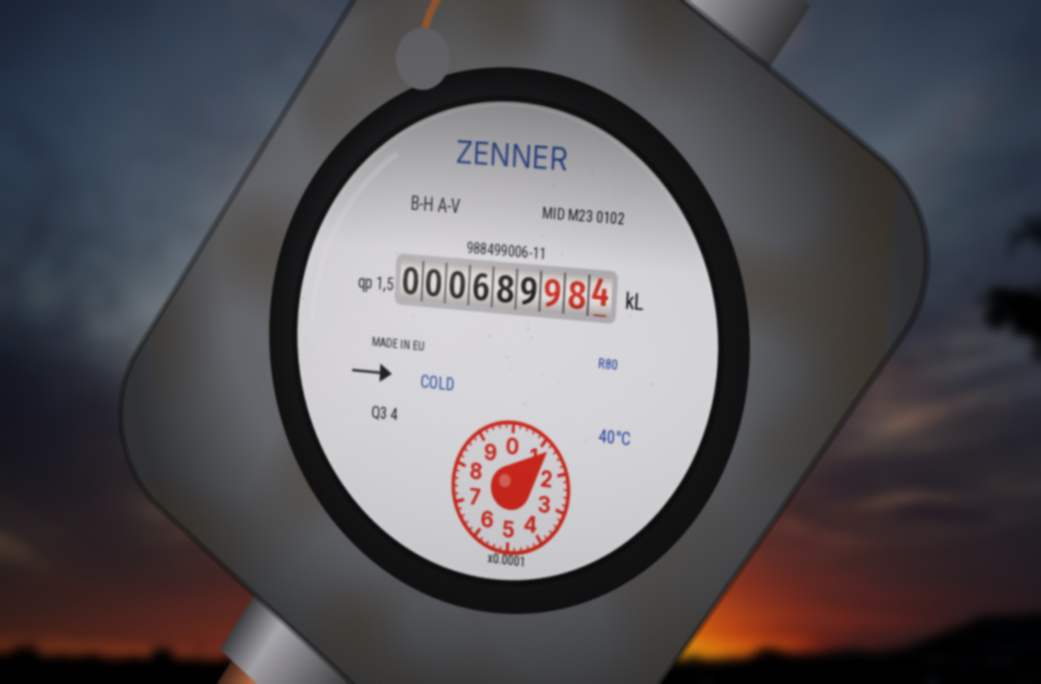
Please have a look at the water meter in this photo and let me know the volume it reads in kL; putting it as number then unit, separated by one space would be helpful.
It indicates 689.9841 kL
